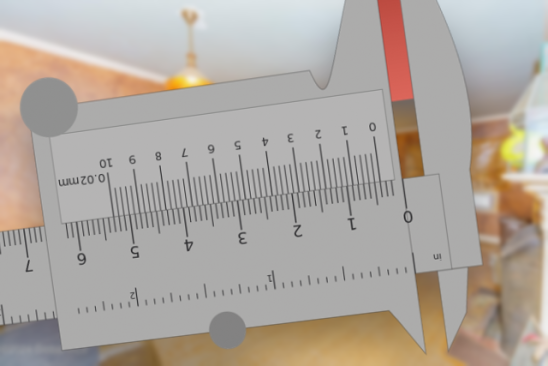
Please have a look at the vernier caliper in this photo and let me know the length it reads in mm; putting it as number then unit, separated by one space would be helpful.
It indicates 4.0 mm
